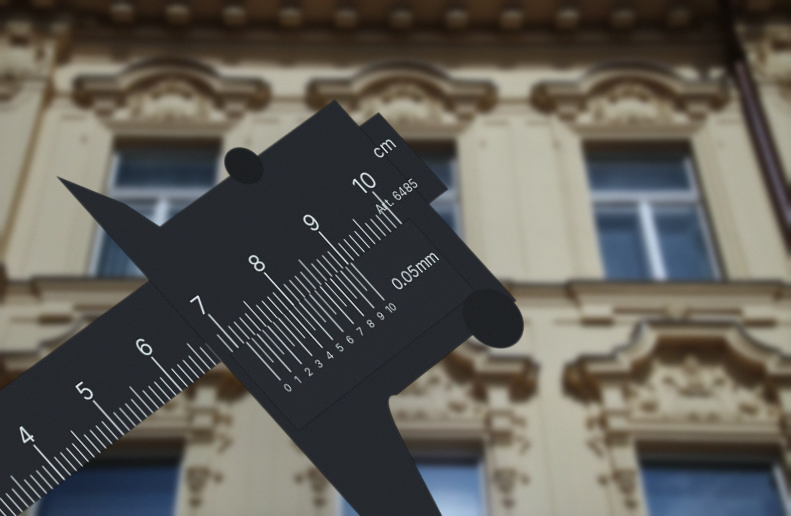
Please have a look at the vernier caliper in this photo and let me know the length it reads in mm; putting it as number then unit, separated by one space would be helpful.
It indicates 71.4 mm
